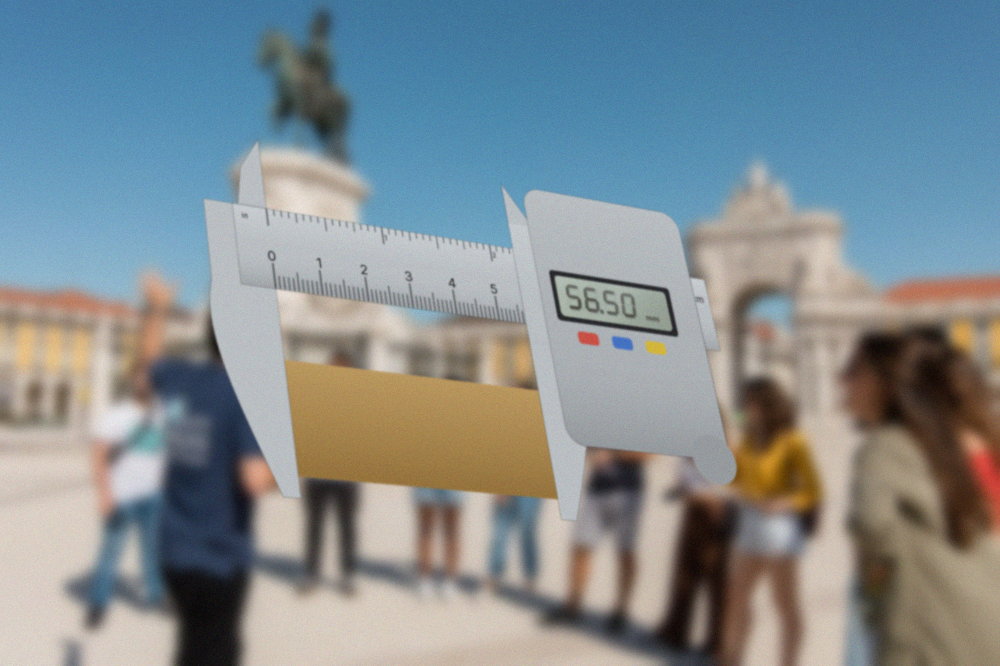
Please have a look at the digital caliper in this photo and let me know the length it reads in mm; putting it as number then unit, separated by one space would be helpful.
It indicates 56.50 mm
